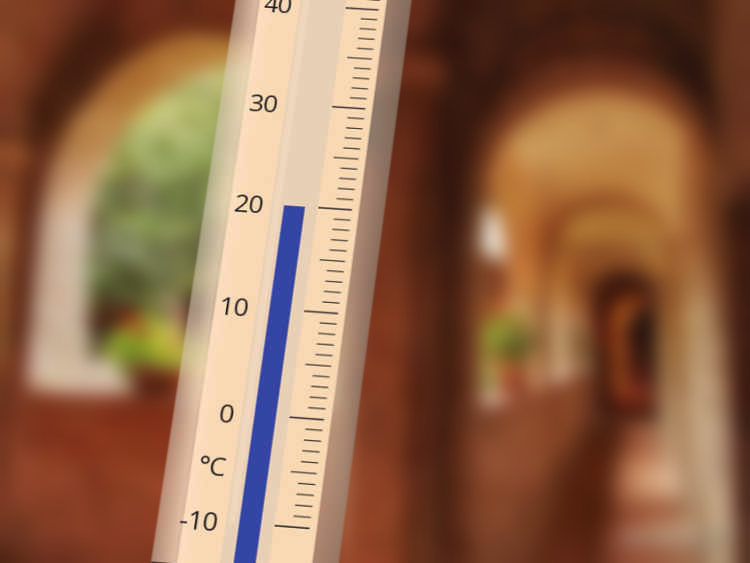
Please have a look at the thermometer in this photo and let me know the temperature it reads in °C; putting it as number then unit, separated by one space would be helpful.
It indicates 20 °C
